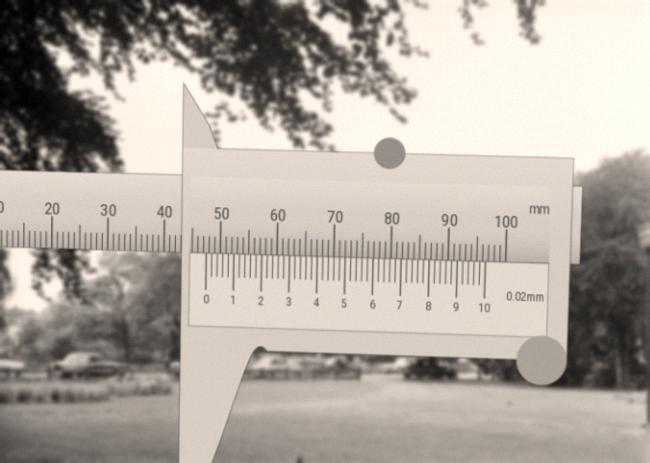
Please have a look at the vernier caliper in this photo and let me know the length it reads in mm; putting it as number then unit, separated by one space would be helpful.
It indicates 47.5 mm
